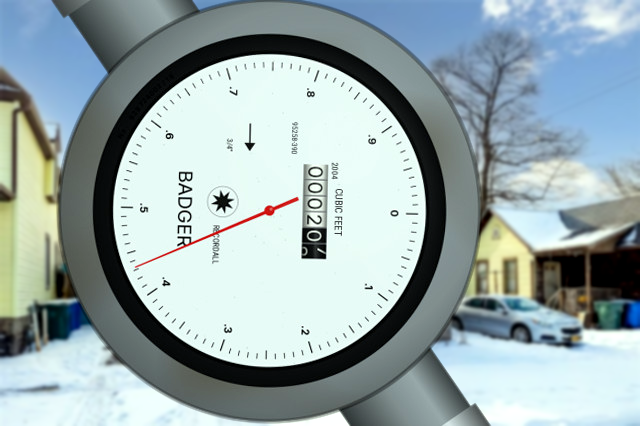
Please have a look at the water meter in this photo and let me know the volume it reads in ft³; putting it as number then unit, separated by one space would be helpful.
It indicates 207.43 ft³
